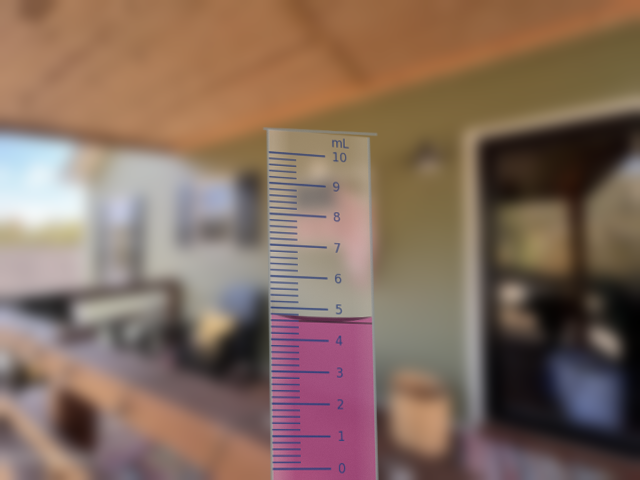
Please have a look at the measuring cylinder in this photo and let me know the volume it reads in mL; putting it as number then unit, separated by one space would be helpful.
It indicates 4.6 mL
